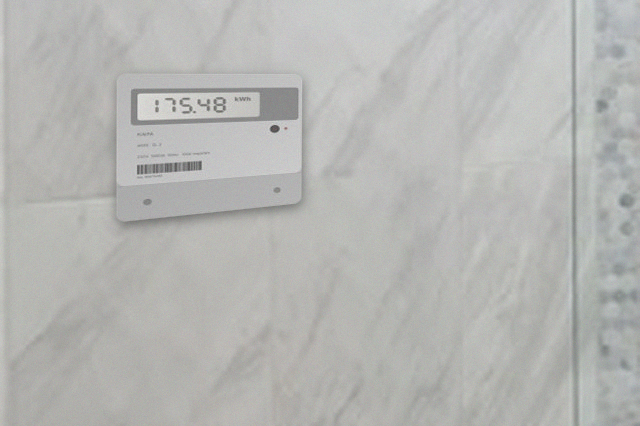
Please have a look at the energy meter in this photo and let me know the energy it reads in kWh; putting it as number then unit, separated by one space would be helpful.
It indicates 175.48 kWh
